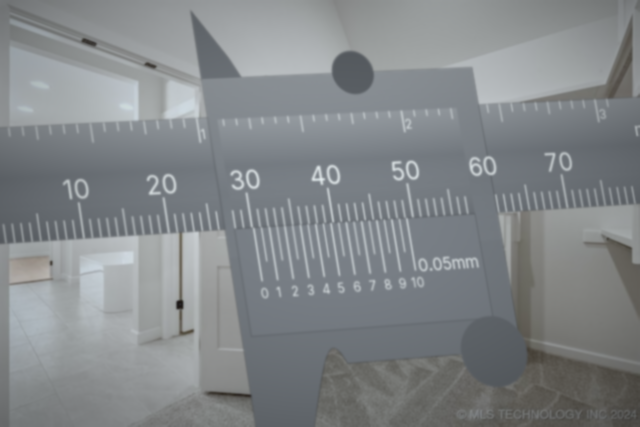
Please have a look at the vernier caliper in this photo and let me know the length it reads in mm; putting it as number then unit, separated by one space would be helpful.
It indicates 30.2 mm
